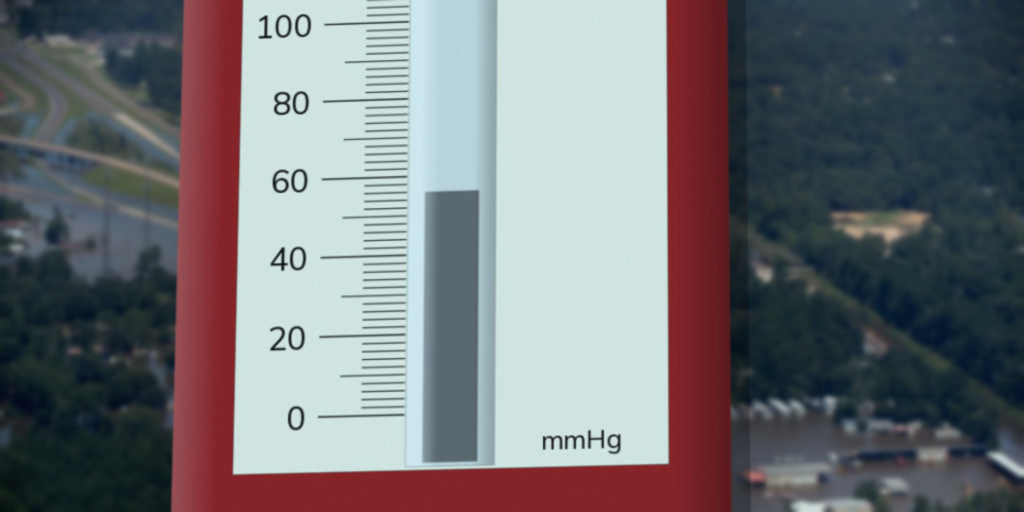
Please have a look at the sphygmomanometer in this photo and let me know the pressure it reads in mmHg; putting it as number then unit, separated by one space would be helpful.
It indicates 56 mmHg
